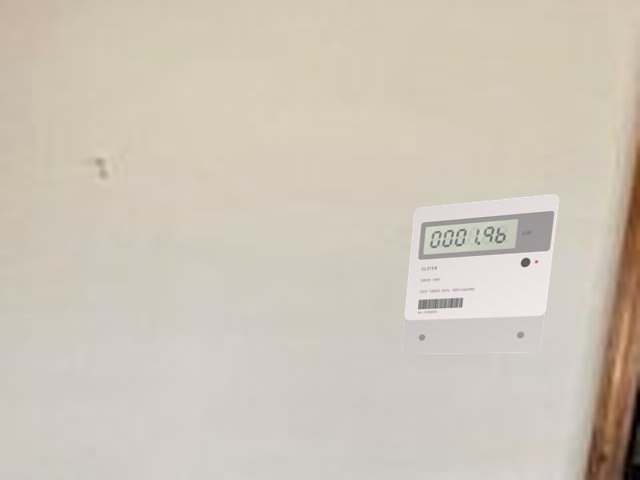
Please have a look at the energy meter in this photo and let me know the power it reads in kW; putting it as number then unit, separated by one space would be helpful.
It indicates 1.96 kW
